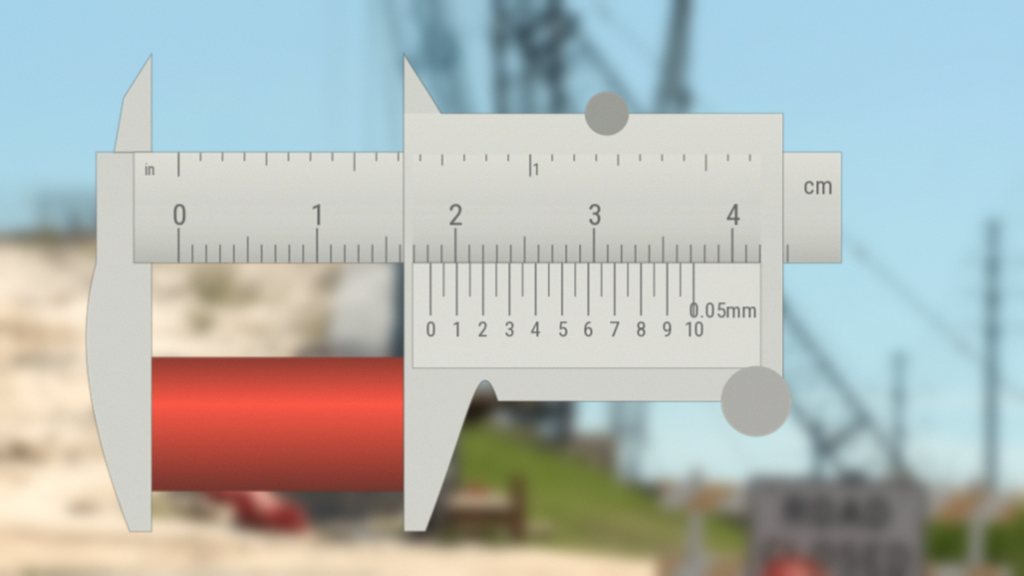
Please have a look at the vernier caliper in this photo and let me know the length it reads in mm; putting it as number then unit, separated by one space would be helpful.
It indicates 18.2 mm
